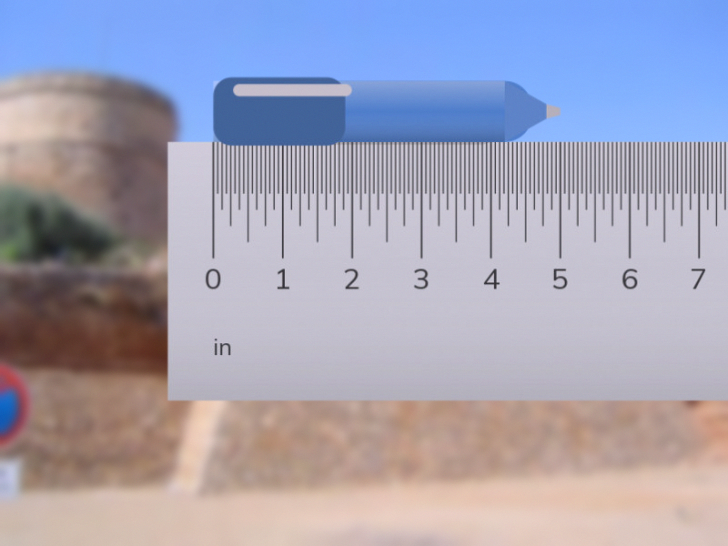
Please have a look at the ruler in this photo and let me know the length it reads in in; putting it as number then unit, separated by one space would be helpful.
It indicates 5 in
